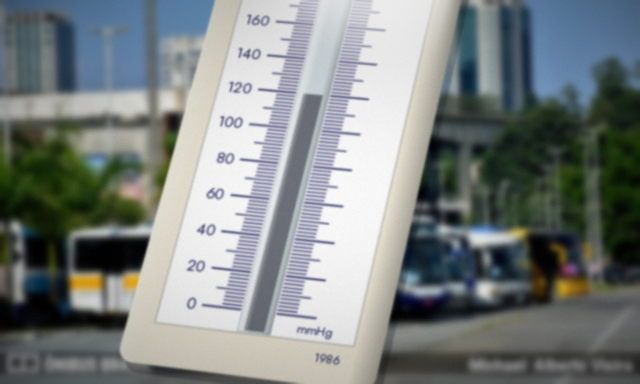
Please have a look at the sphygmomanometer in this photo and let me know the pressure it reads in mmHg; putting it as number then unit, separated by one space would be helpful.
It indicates 120 mmHg
